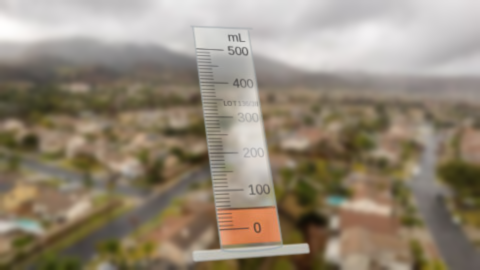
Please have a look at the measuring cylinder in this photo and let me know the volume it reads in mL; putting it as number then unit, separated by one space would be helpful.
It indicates 50 mL
